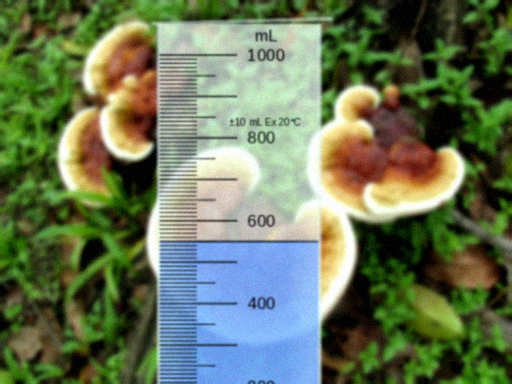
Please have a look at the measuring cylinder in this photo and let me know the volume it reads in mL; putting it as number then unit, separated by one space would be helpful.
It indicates 550 mL
